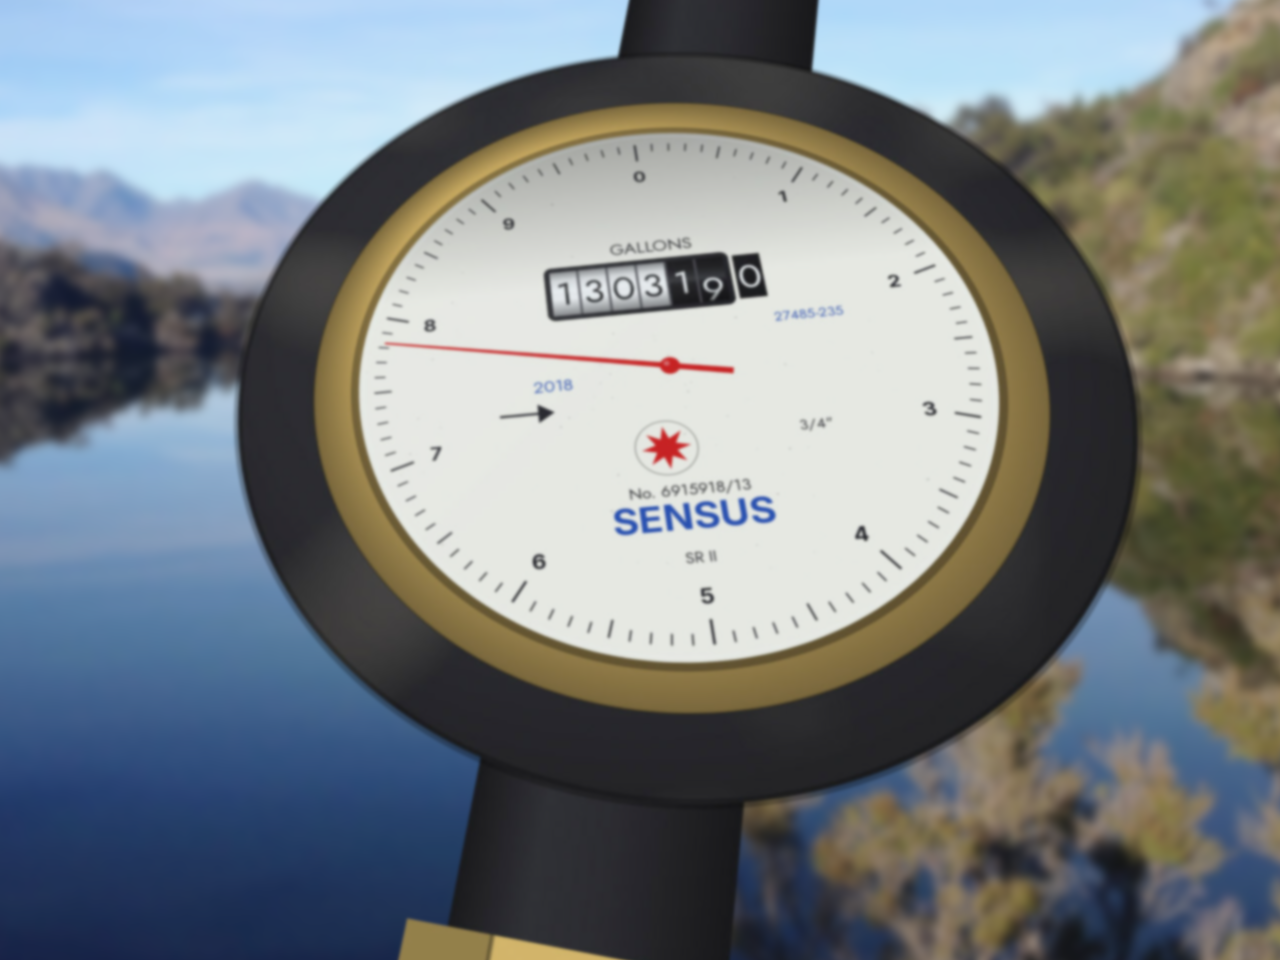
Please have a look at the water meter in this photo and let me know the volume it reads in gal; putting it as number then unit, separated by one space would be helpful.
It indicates 1303187.8 gal
